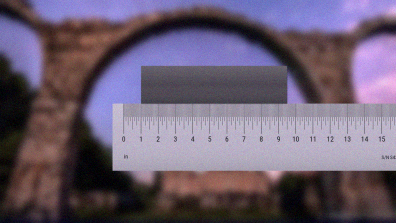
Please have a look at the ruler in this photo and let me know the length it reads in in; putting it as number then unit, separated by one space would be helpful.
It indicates 8.5 in
